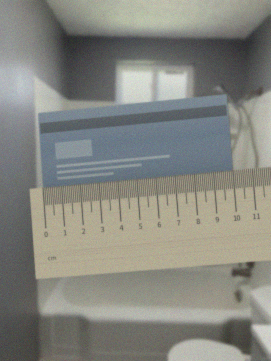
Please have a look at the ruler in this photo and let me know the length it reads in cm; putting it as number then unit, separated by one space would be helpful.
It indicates 10 cm
